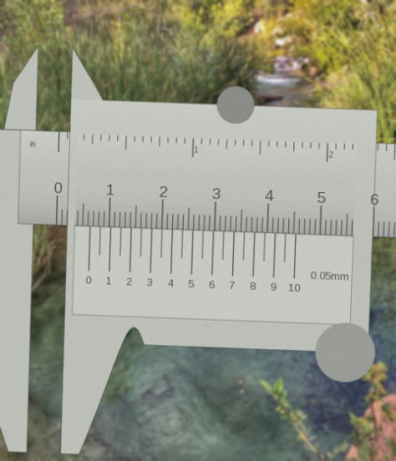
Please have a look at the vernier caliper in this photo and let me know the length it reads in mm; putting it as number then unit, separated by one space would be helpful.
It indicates 6.4 mm
